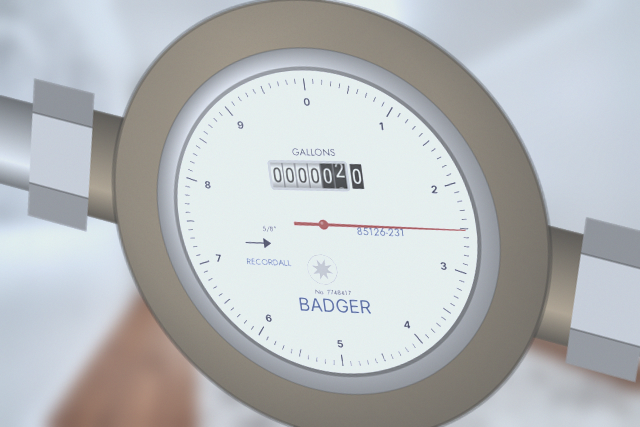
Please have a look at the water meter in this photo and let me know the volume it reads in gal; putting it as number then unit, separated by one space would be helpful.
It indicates 22.5 gal
